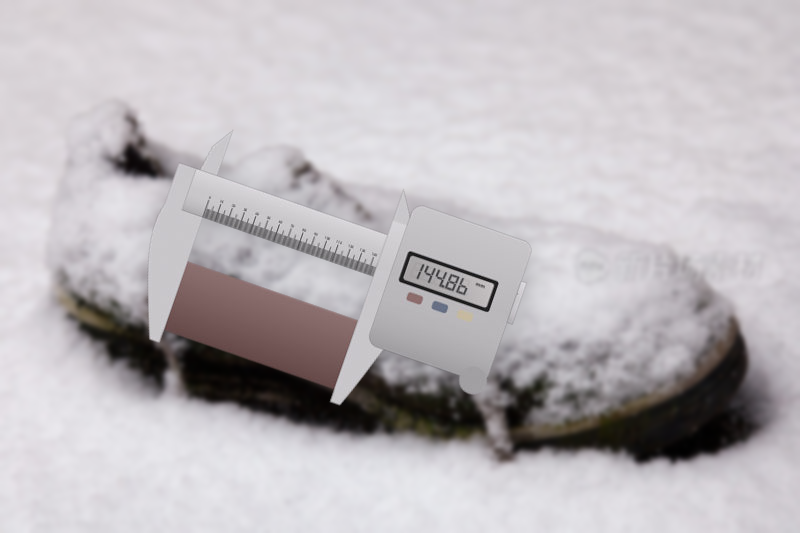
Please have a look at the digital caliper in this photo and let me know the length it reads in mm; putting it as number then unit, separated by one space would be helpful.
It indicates 144.86 mm
